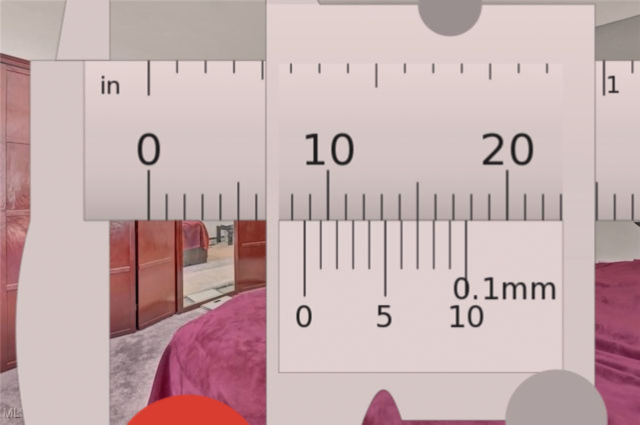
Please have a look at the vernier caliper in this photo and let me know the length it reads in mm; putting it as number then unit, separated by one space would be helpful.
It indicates 8.7 mm
